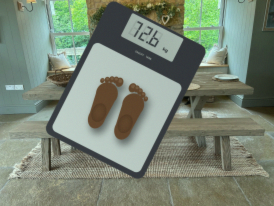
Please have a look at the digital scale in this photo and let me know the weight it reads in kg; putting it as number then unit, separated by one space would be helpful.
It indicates 72.6 kg
